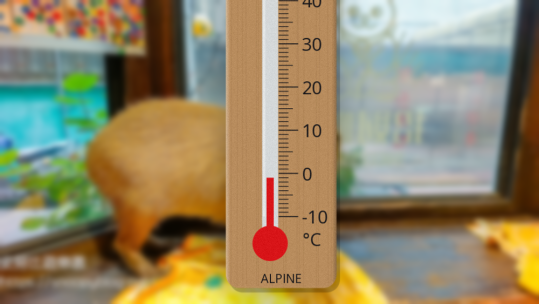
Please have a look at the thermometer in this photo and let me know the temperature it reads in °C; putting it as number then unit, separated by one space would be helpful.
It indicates -1 °C
